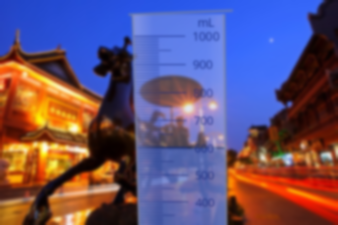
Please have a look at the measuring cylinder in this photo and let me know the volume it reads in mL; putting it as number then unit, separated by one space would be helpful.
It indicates 600 mL
